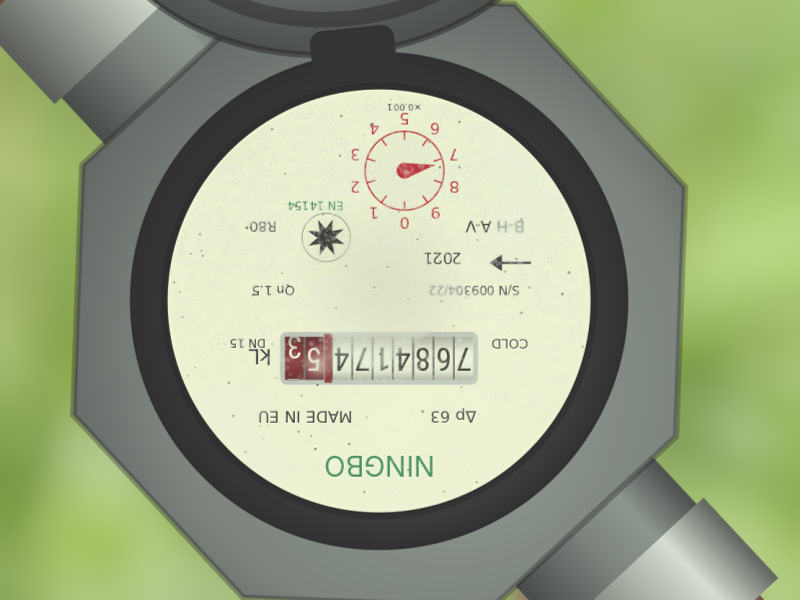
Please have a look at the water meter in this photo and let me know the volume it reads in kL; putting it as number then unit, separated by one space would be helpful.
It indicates 7684174.527 kL
